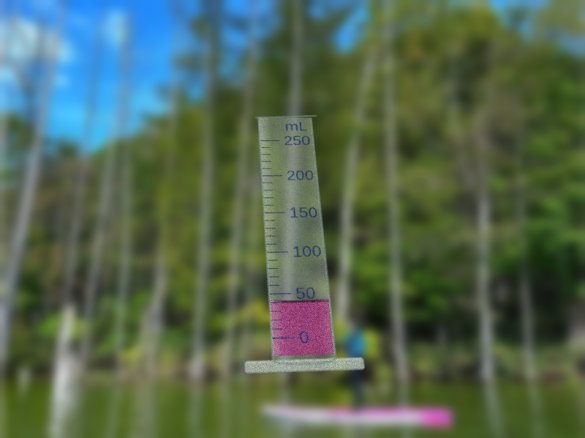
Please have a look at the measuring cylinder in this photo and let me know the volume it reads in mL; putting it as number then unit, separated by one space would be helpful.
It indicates 40 mL
